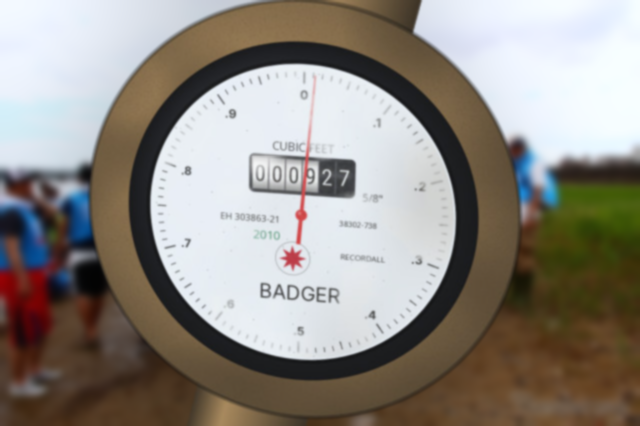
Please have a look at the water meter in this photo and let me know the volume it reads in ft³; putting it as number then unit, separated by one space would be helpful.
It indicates 927.01 ft³
